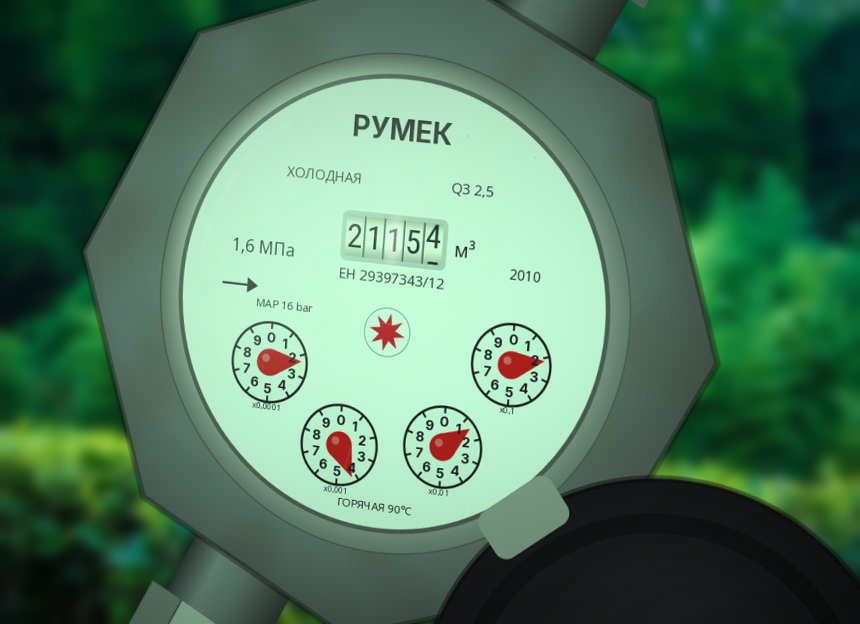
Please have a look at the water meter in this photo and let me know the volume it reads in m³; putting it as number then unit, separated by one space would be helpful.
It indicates 21154.2142 m³
